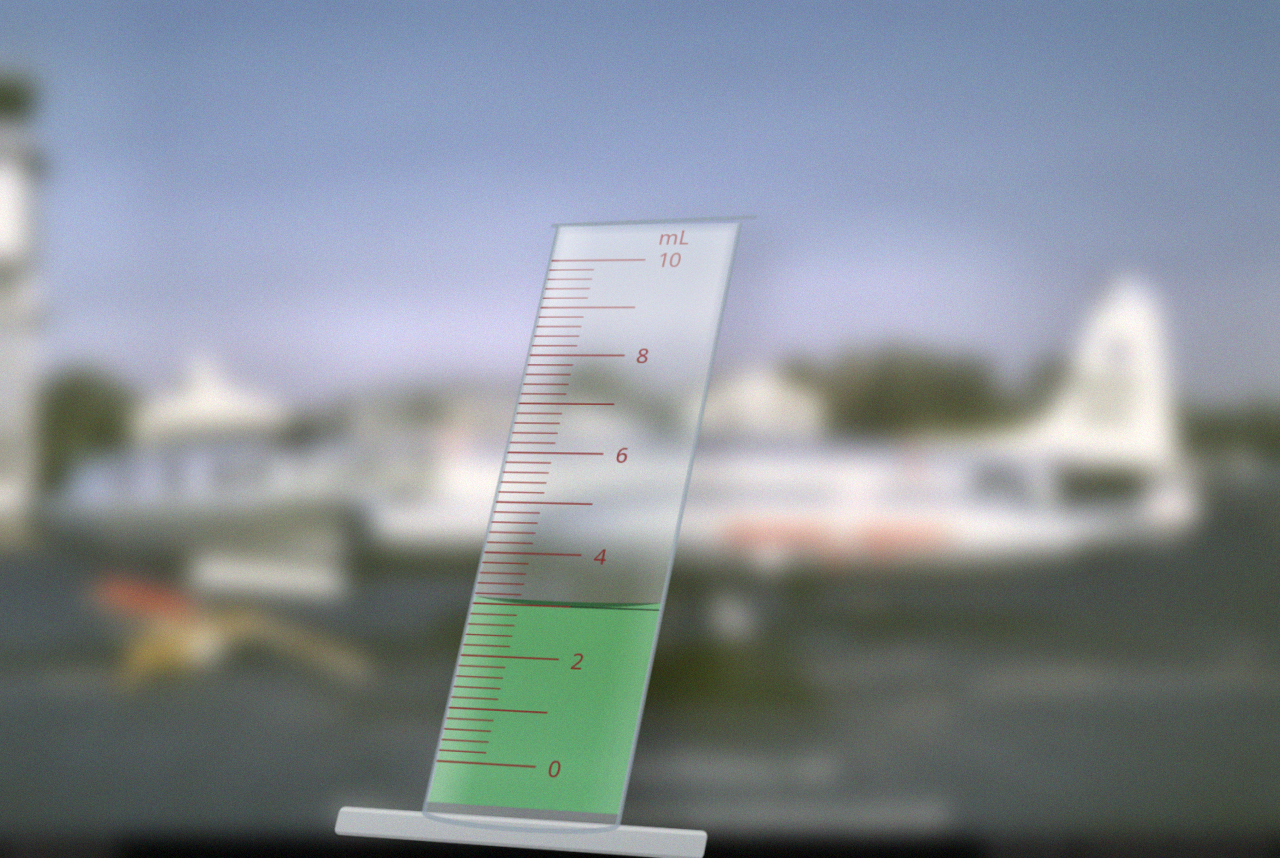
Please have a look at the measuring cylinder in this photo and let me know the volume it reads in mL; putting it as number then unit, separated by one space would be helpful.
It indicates 3 mL
